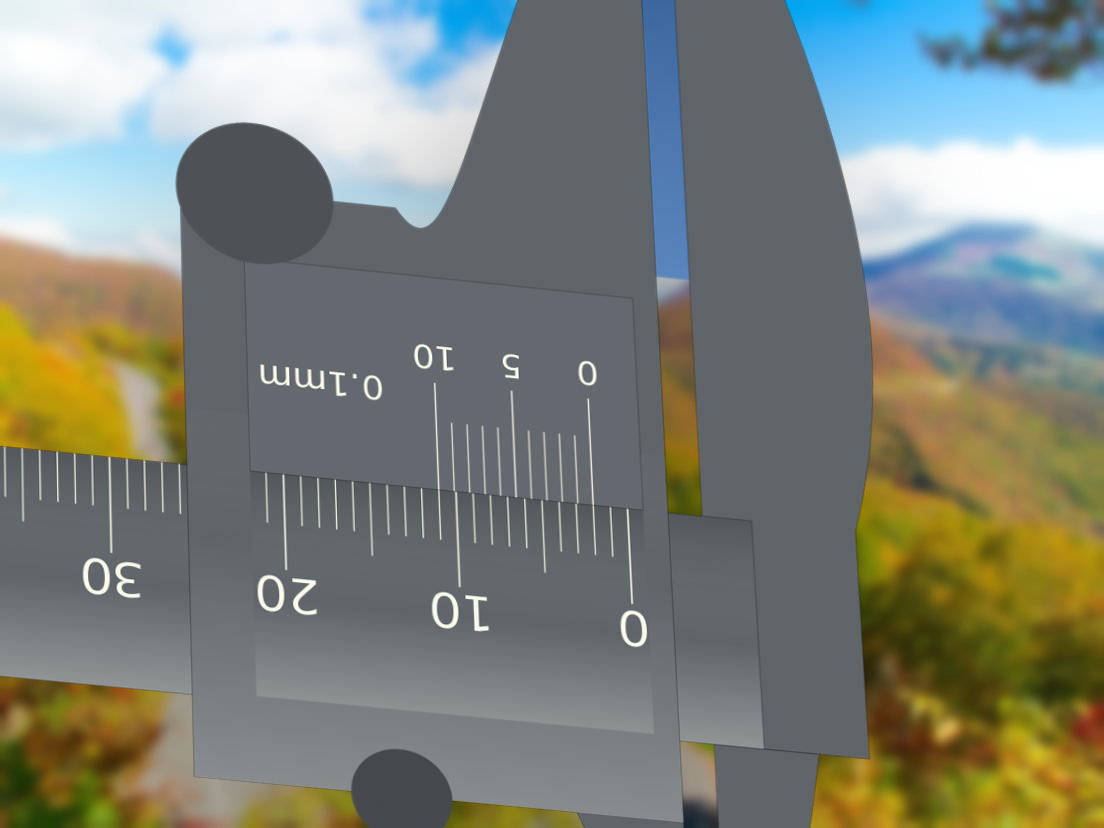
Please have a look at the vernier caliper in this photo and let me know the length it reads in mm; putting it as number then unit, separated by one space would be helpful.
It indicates 2.0 mm
